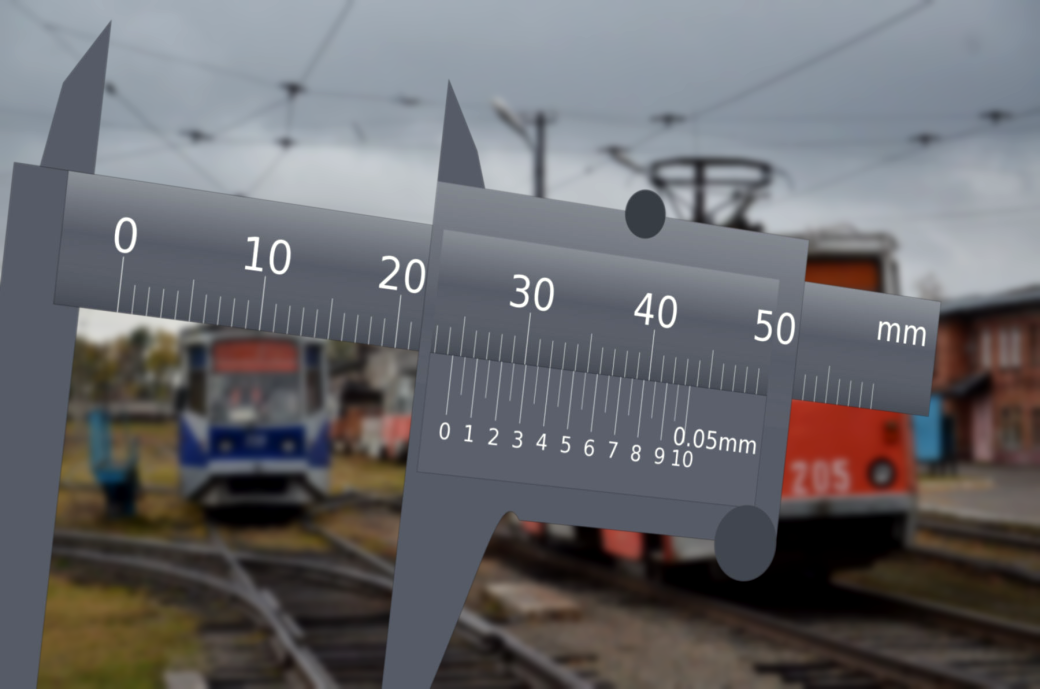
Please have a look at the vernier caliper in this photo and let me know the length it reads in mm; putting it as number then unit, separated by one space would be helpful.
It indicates 24.4 mm
